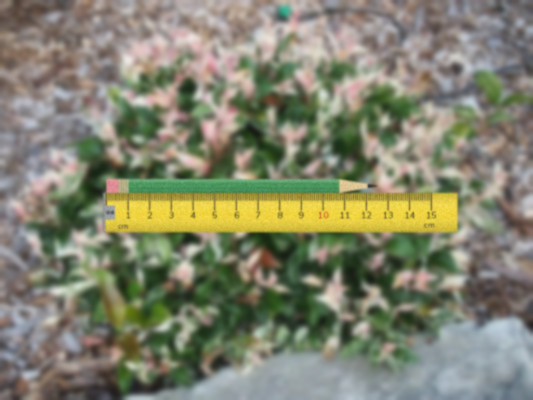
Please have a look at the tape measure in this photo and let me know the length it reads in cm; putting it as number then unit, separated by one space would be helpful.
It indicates 12.5 cm
